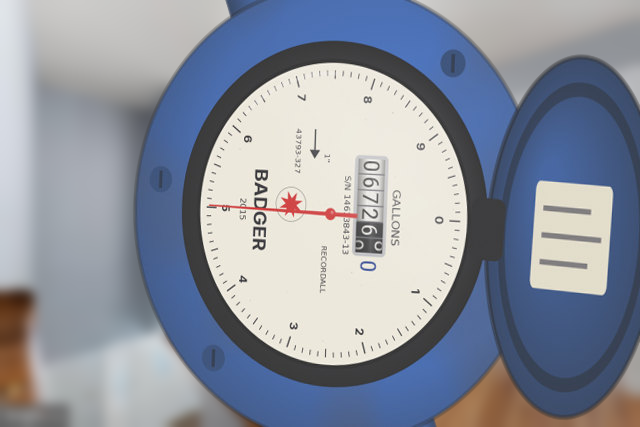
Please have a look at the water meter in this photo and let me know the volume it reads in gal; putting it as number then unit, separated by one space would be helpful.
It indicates 672685.0 gal
